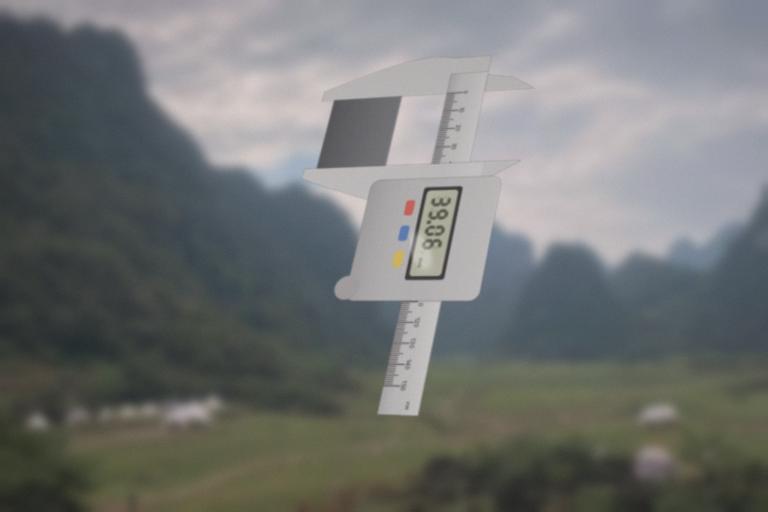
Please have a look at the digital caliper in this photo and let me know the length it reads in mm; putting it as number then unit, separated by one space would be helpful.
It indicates 39.06 mm
